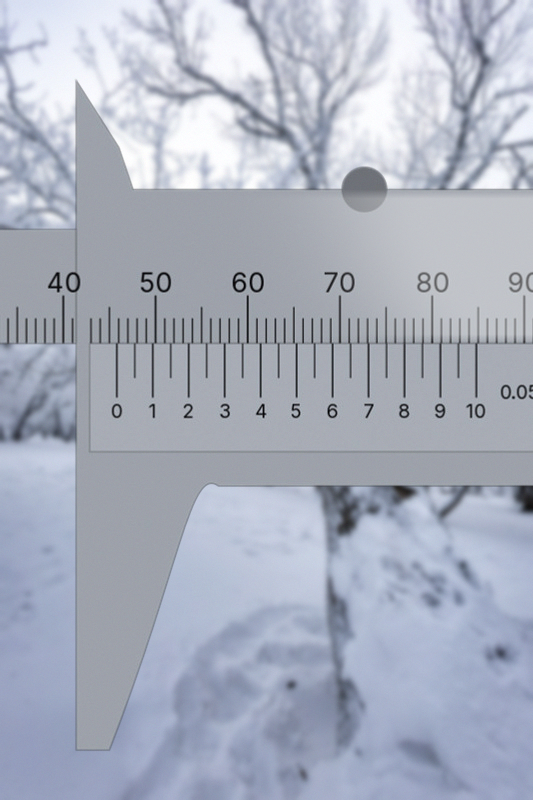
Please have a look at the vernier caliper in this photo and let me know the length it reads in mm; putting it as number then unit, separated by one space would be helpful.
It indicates 45.8 mm
